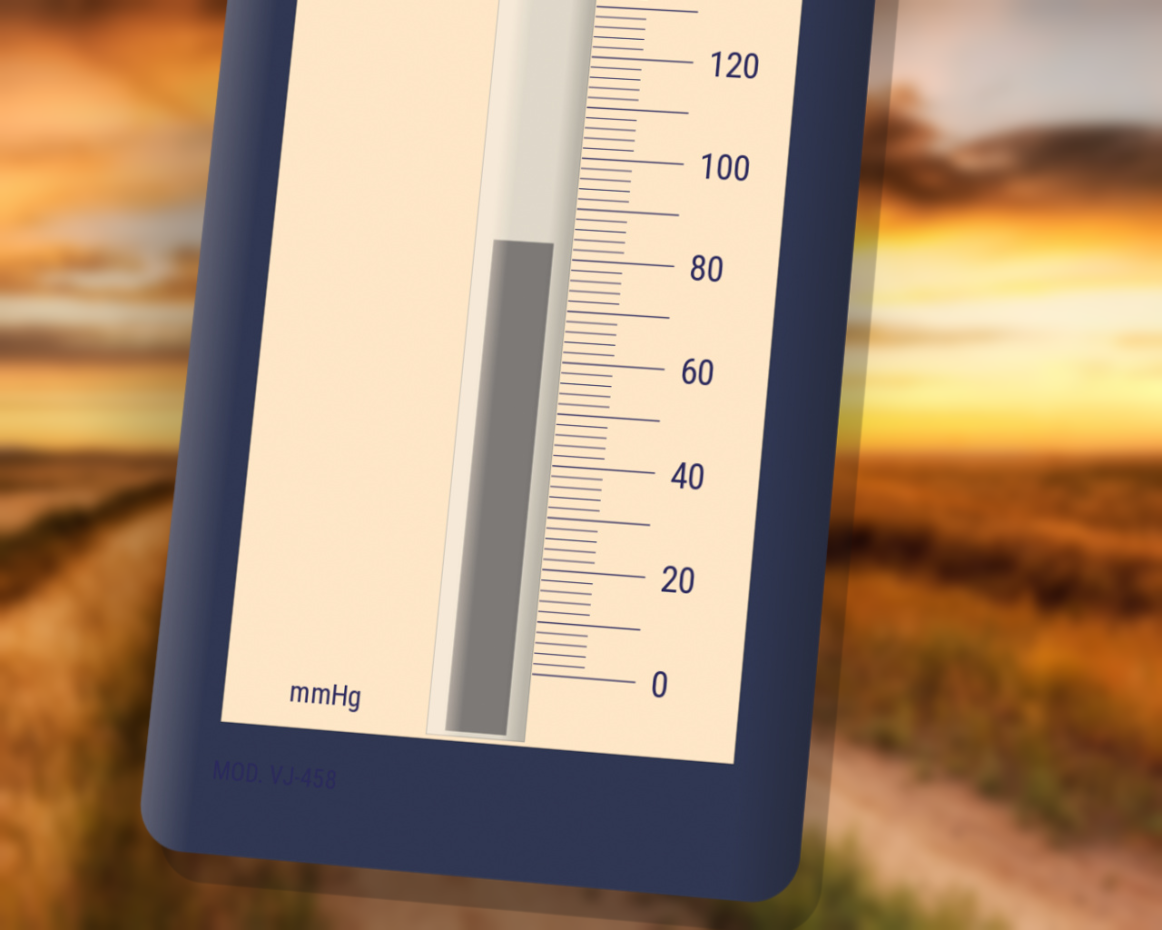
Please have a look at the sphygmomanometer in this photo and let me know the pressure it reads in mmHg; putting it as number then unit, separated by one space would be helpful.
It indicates 83 mmHg
